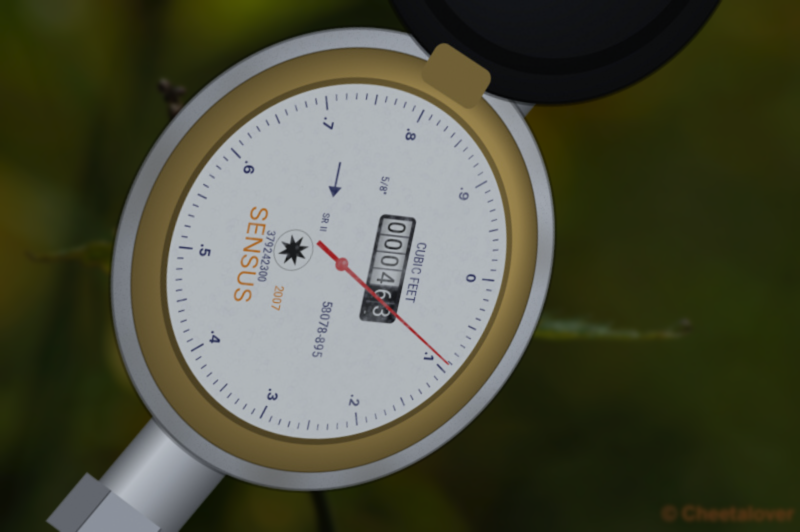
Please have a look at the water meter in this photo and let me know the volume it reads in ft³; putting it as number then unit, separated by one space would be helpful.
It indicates 463.09 ft³
